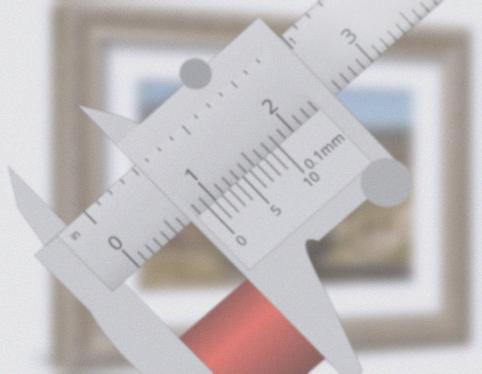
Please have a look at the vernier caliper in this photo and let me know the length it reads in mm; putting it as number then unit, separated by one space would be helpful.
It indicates 9.0 mm
